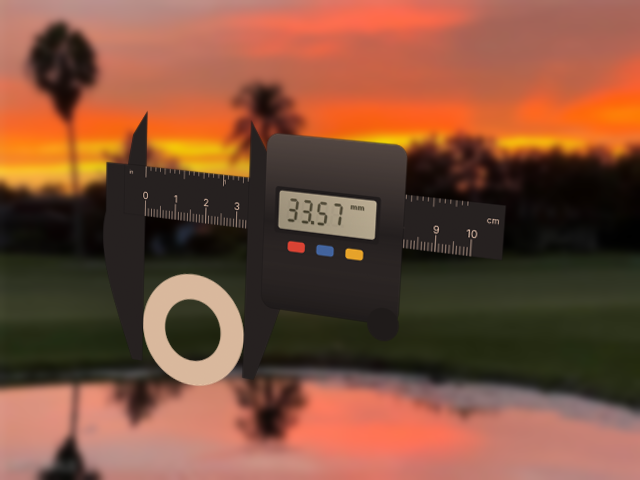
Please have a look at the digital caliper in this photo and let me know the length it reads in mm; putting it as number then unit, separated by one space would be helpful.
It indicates 33.57 mm
